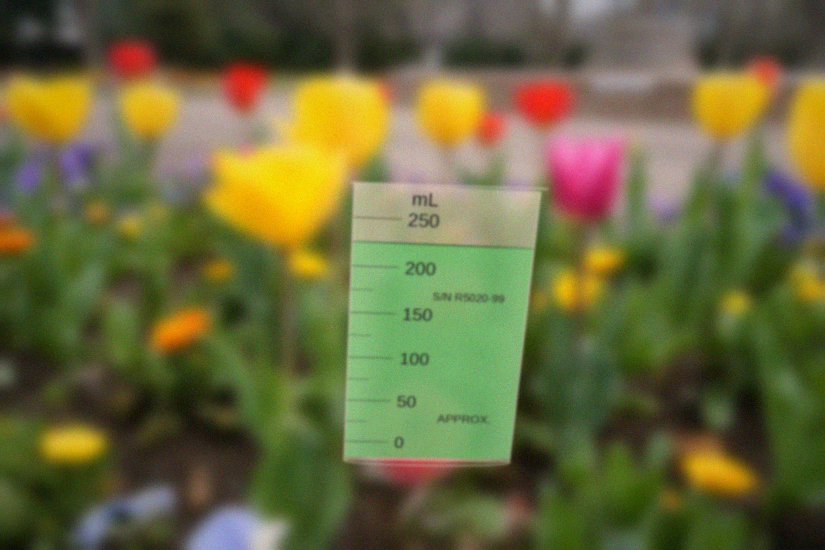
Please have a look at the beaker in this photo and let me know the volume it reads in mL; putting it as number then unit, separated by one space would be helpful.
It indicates 225 mL
